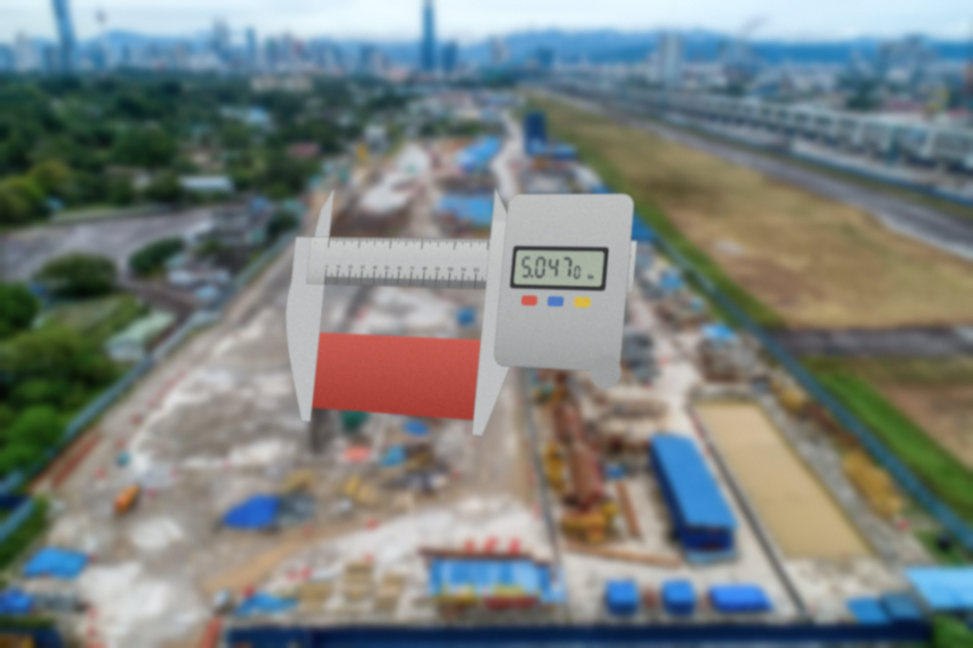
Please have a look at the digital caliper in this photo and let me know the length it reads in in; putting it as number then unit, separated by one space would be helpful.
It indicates 5.0470 in
